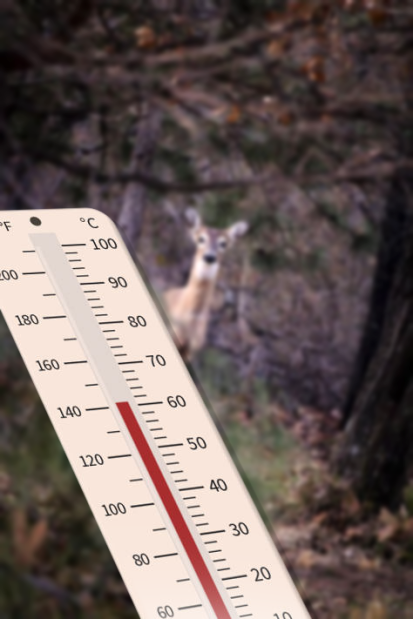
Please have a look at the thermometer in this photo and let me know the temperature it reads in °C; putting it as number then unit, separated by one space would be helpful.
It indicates 61 °C
